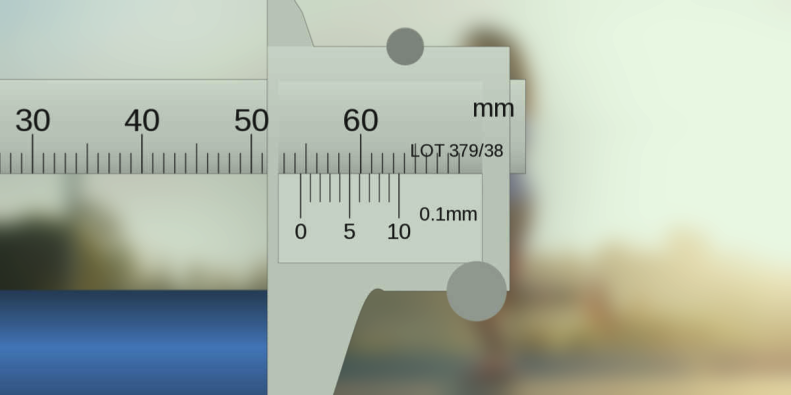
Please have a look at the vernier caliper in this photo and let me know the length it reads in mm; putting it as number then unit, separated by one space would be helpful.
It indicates 54.5 mm
